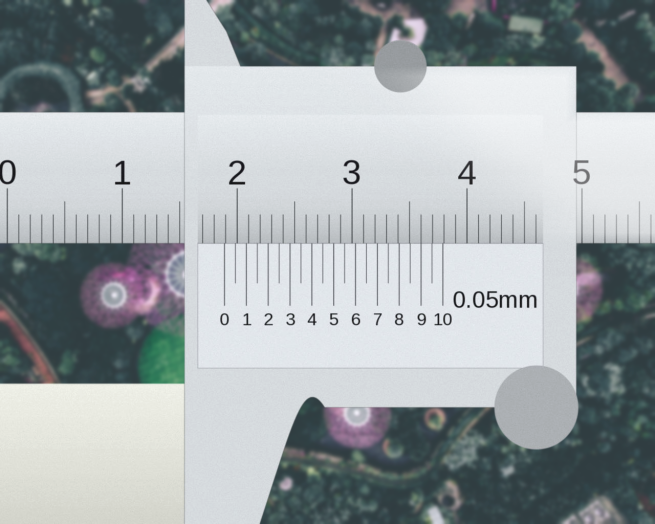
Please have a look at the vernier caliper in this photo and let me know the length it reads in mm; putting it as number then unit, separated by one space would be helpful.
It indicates 18.9 mm
